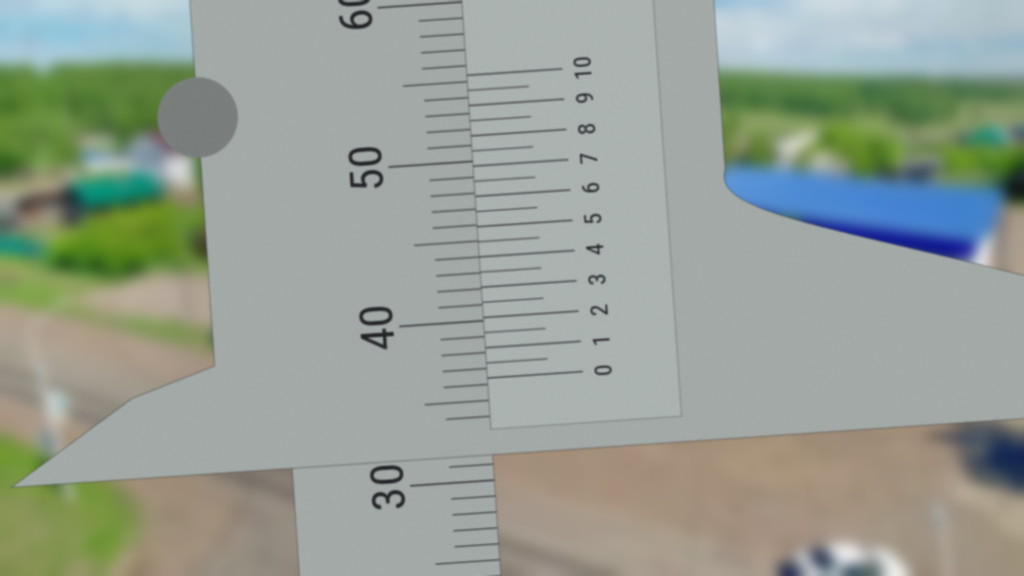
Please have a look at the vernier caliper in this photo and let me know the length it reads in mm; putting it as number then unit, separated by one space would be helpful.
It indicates 36.4 mm
